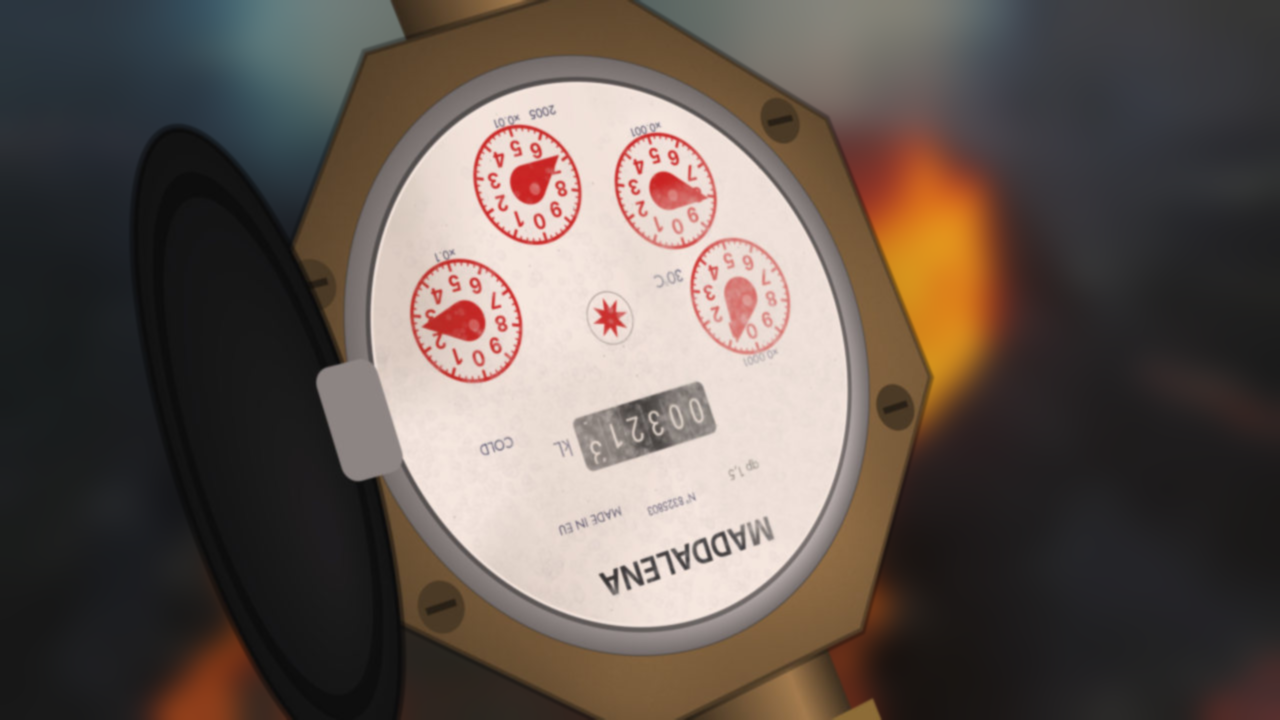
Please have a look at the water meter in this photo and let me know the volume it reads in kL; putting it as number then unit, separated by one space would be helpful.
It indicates 3213.2680 kL
